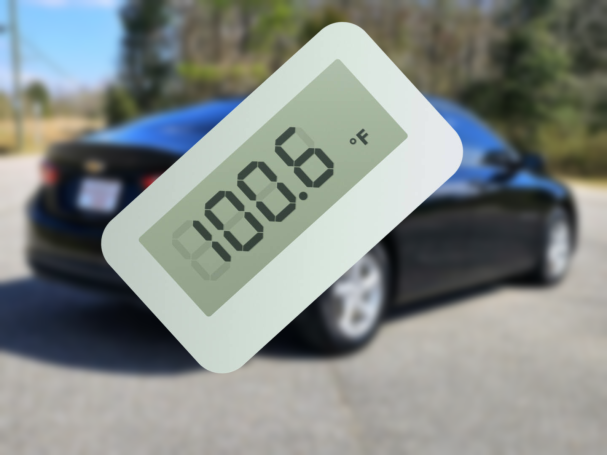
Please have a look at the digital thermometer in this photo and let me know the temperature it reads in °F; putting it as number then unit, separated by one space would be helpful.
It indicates 100.6 °F
